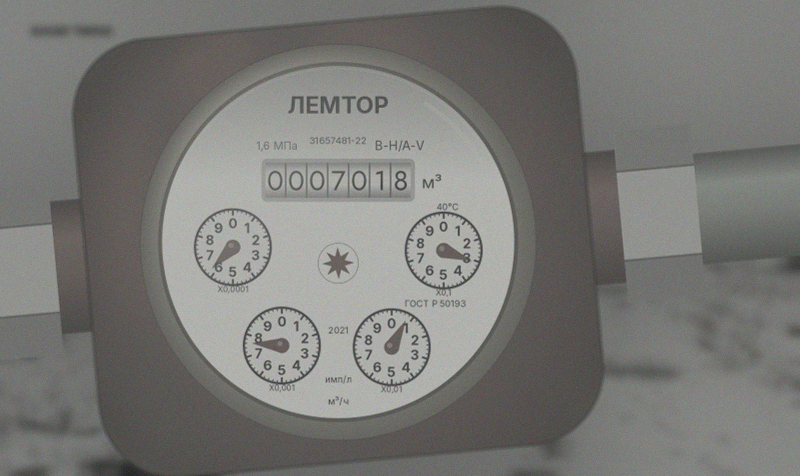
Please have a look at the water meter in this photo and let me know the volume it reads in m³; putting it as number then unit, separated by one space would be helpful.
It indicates 7018.3076 m³
